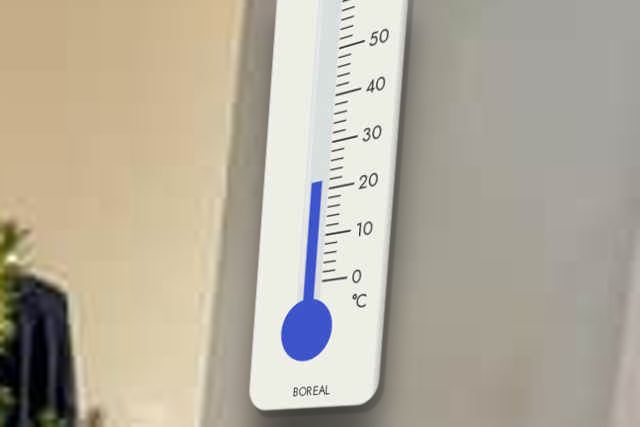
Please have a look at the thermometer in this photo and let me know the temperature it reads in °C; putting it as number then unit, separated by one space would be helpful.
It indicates 22 °C
